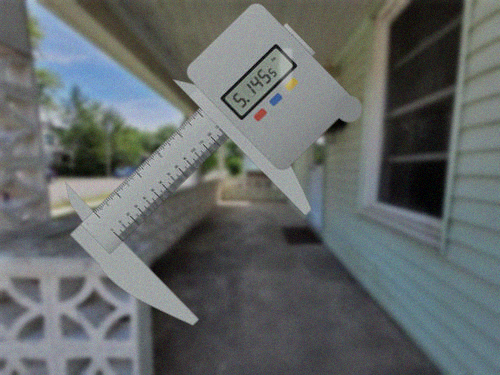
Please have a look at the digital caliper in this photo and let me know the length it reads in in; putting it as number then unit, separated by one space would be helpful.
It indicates 5.1455 in
